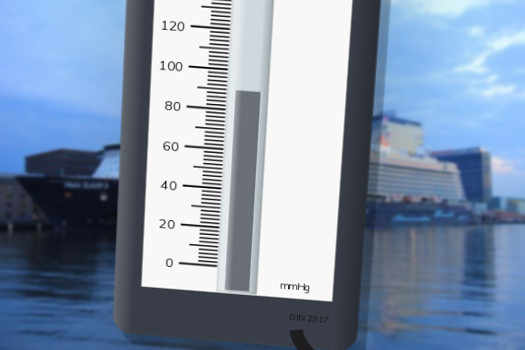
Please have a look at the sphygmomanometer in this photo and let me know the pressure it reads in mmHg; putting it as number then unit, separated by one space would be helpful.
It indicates 90 mmHg
